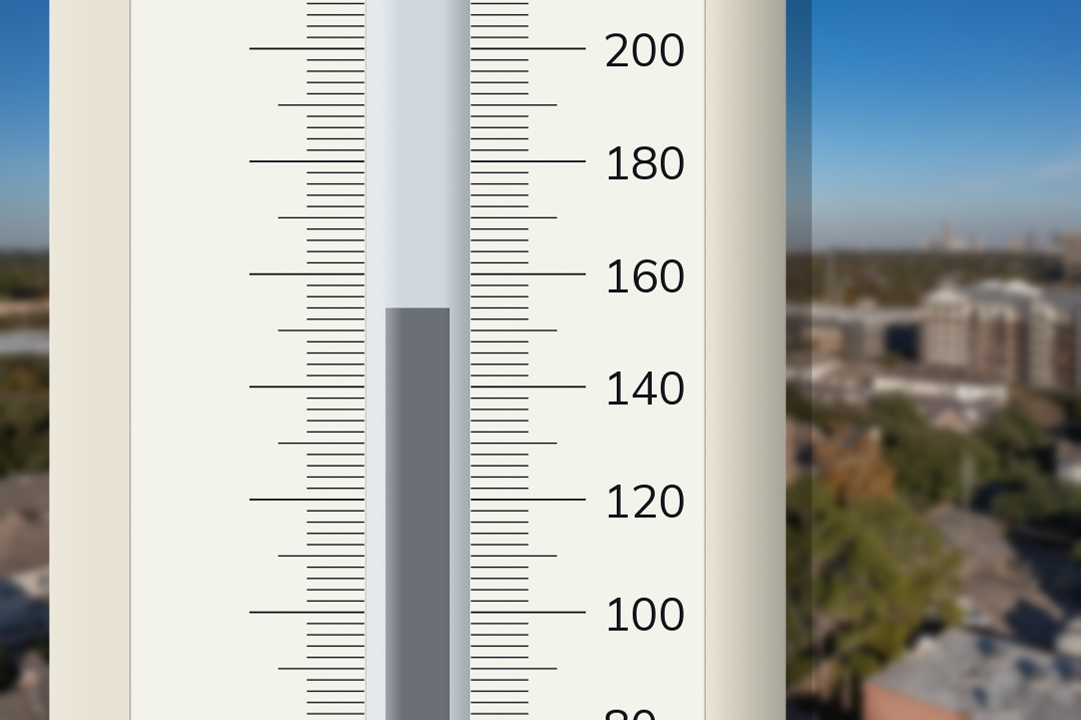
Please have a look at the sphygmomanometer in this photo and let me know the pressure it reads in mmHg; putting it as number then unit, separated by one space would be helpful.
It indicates 154 mmHg
